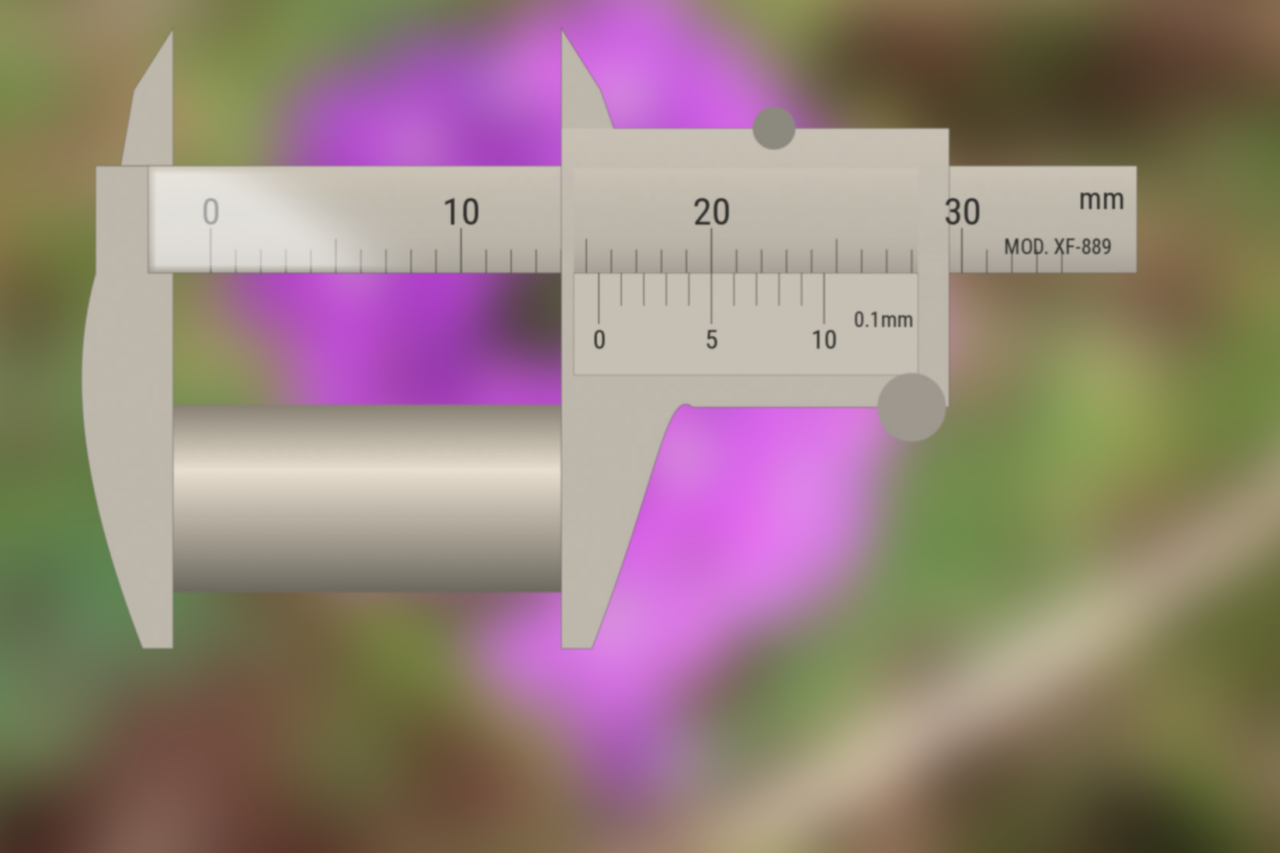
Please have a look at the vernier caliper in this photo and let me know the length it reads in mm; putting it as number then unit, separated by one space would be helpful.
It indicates 15.5 mm
